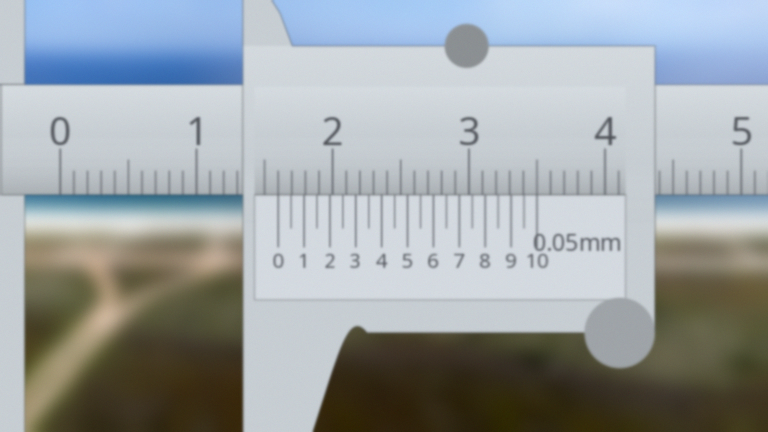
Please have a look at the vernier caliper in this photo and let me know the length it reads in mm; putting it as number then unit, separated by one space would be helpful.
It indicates 16.0 mm
